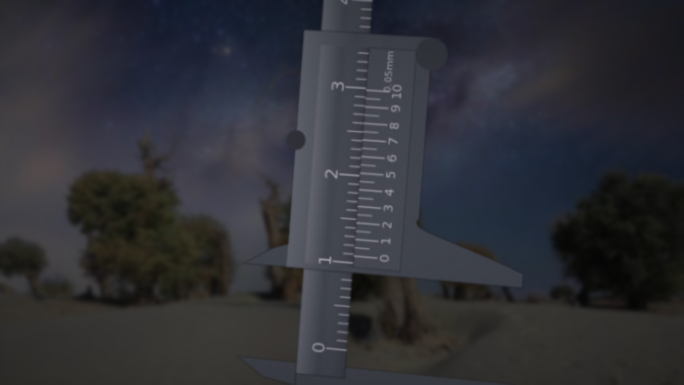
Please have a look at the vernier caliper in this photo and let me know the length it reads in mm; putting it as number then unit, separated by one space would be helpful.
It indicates 10.8 mm
